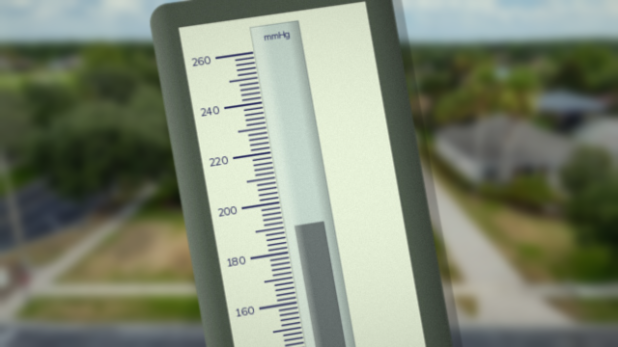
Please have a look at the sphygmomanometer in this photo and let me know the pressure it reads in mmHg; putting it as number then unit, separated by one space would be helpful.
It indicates 190 mmHg
